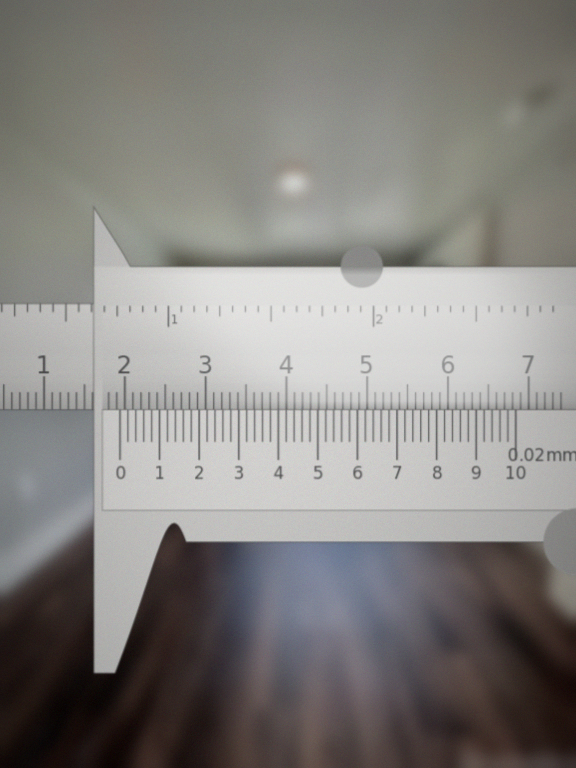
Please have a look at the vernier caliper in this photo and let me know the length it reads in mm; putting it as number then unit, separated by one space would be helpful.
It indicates 19.4 mm
